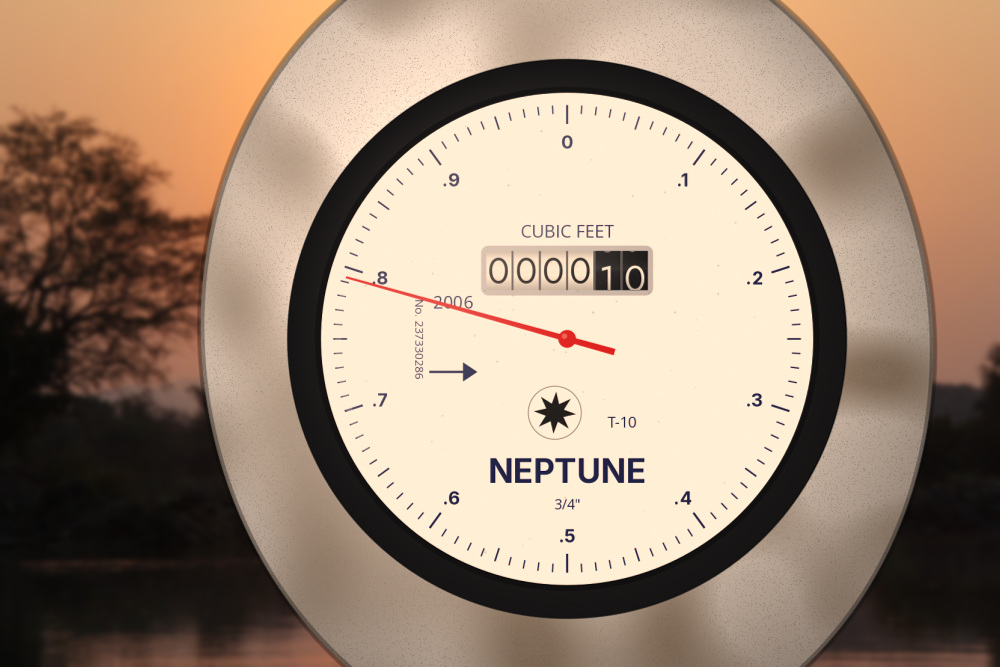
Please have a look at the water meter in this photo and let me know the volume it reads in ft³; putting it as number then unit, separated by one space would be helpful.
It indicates 9.79 ft³
